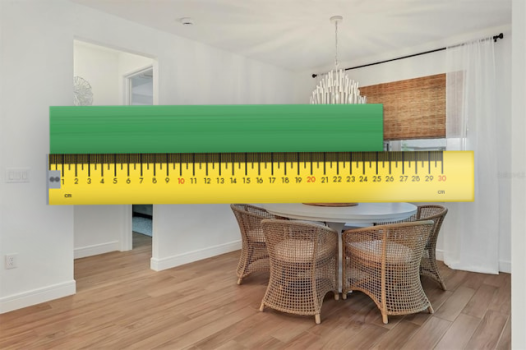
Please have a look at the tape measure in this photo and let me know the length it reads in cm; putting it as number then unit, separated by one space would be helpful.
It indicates 25.5 cm
